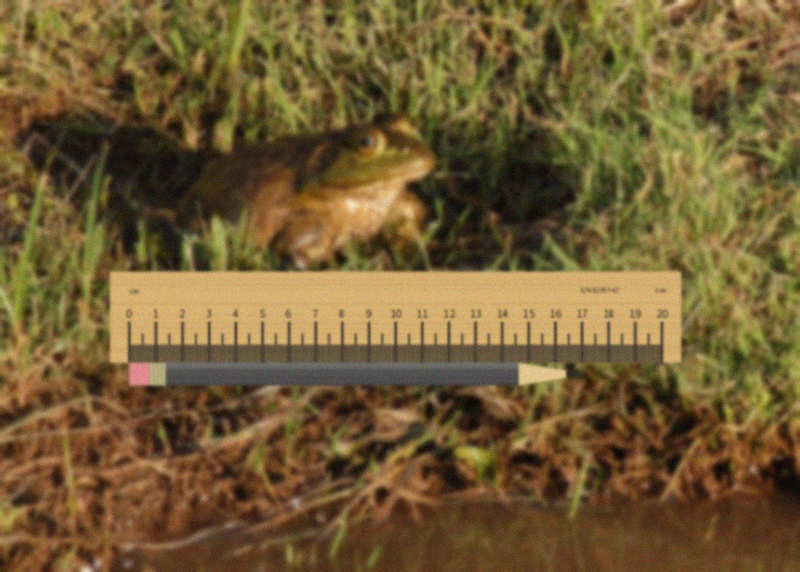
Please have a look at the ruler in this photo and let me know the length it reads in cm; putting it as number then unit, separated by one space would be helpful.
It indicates 17 cm
